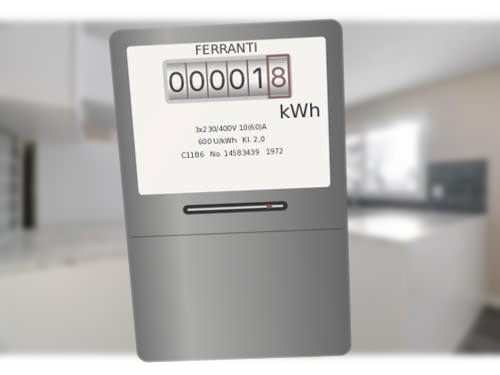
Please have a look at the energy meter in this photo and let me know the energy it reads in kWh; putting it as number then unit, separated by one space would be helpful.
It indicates 1.8 kWh
